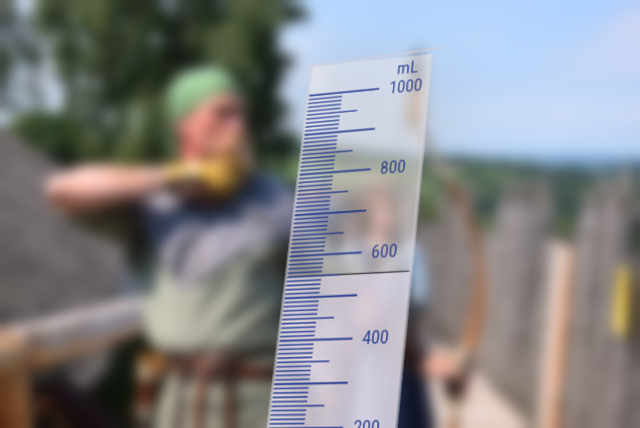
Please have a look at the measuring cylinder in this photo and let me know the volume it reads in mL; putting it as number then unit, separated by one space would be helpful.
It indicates 550 mL
